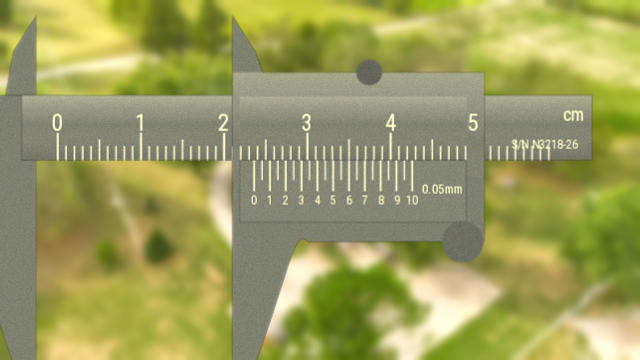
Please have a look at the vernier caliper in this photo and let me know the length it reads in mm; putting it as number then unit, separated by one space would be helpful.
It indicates 23.6 mm
